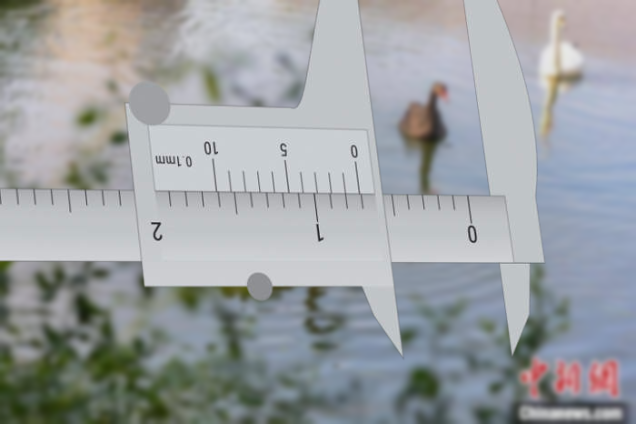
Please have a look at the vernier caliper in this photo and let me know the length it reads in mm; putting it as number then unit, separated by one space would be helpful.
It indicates 7.1 mm
